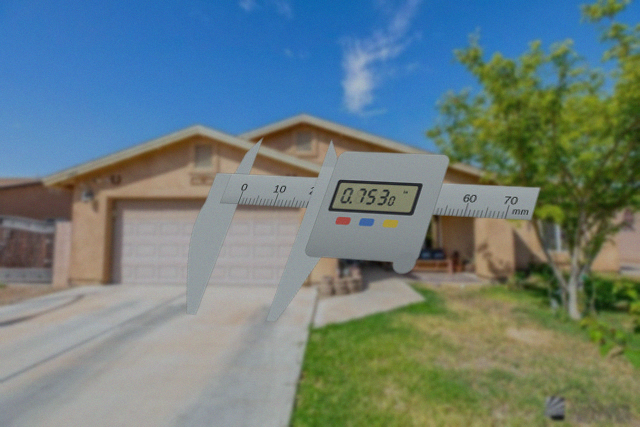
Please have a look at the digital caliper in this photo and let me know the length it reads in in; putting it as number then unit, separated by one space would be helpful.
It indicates 0.7530 in
